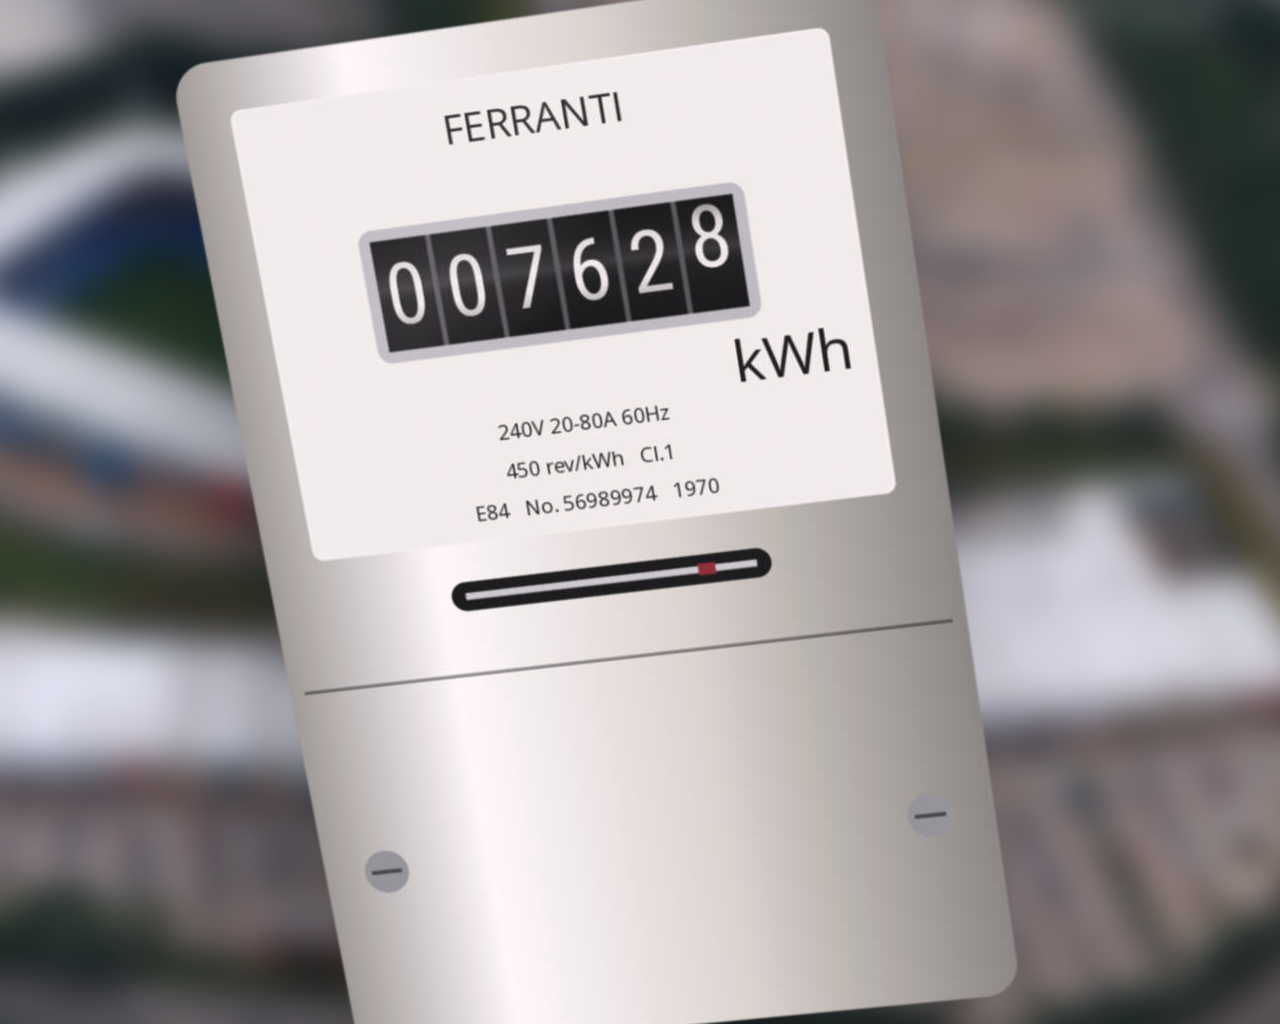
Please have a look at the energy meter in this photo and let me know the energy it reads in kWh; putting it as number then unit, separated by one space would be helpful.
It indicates 7628 kWh
